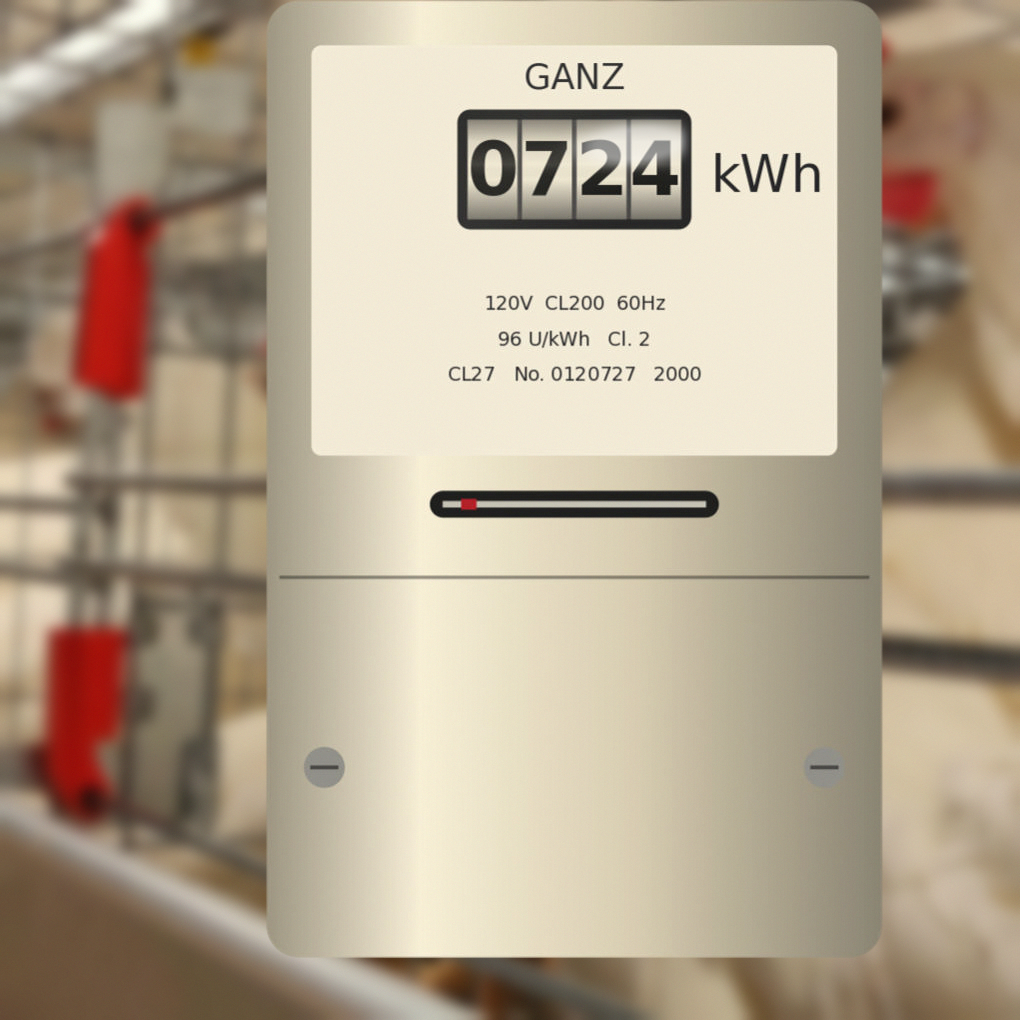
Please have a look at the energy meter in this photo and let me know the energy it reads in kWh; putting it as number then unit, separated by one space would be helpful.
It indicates 724 kWh
